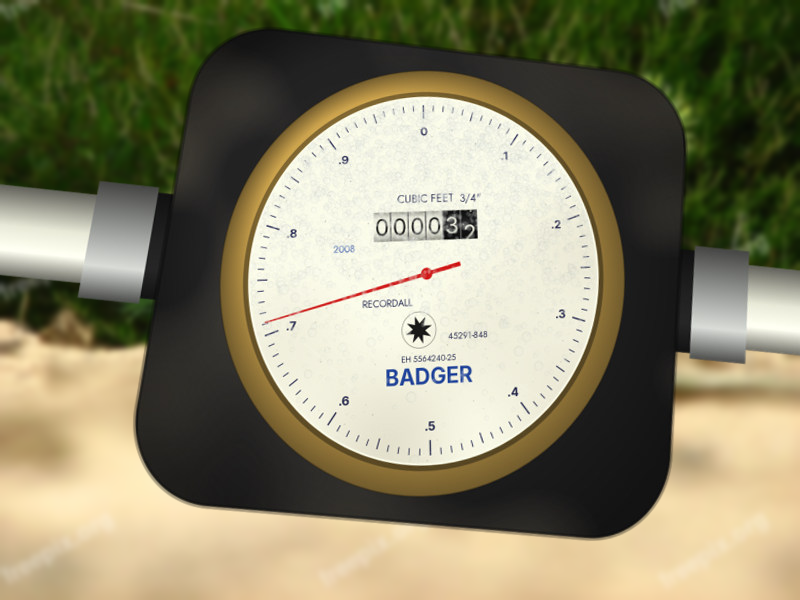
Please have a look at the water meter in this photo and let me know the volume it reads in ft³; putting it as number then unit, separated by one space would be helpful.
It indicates 31.71 ft³
